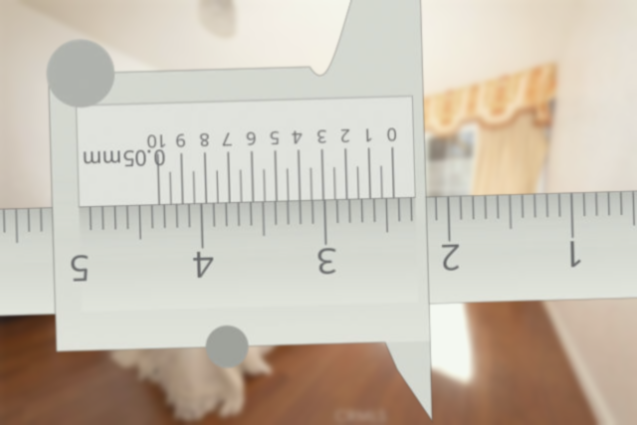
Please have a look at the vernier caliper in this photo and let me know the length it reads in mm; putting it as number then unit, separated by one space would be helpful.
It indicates 24.4 mm
